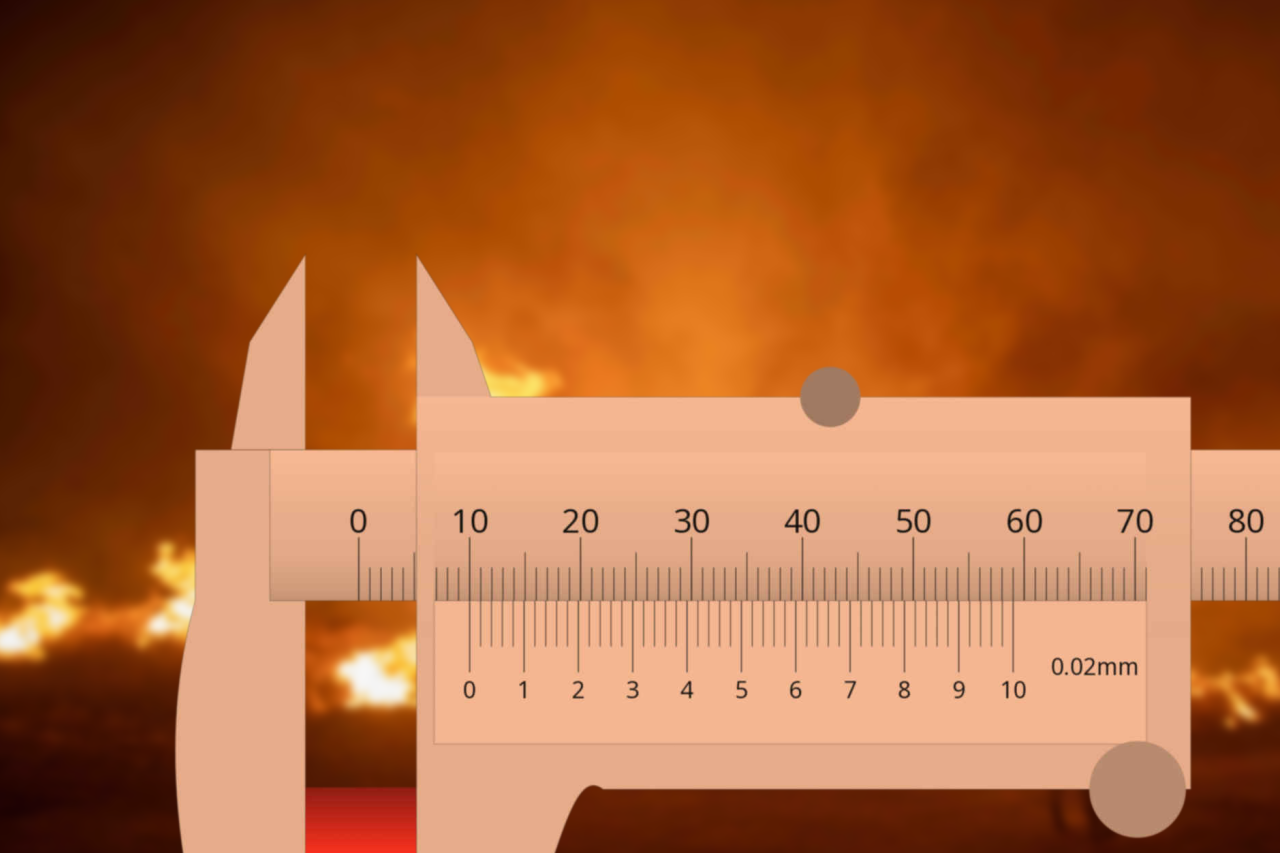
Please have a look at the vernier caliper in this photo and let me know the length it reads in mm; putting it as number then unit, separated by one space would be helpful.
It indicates 10.0 mm
